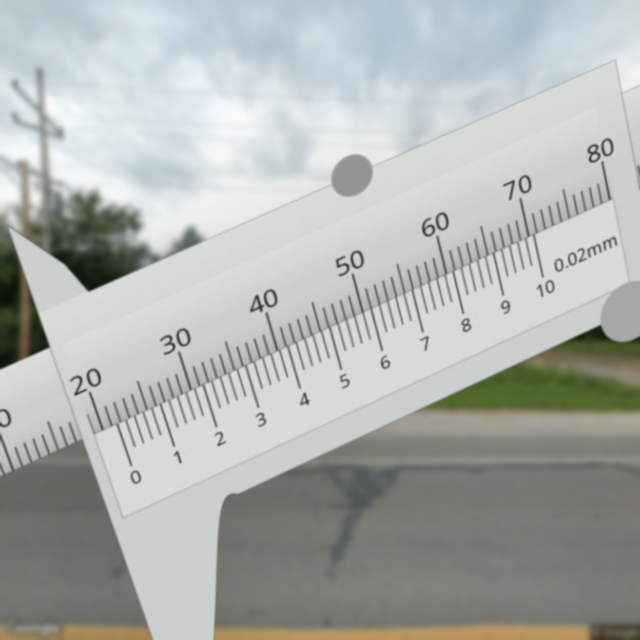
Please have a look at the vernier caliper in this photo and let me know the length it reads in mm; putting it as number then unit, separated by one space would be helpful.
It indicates 21.6 mm
